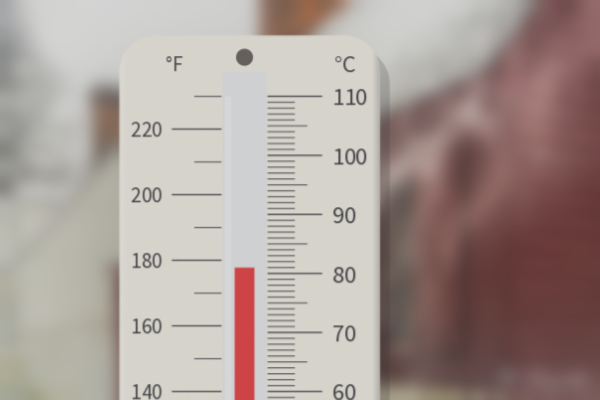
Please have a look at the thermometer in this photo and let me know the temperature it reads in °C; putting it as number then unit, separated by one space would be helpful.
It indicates 81 °C
